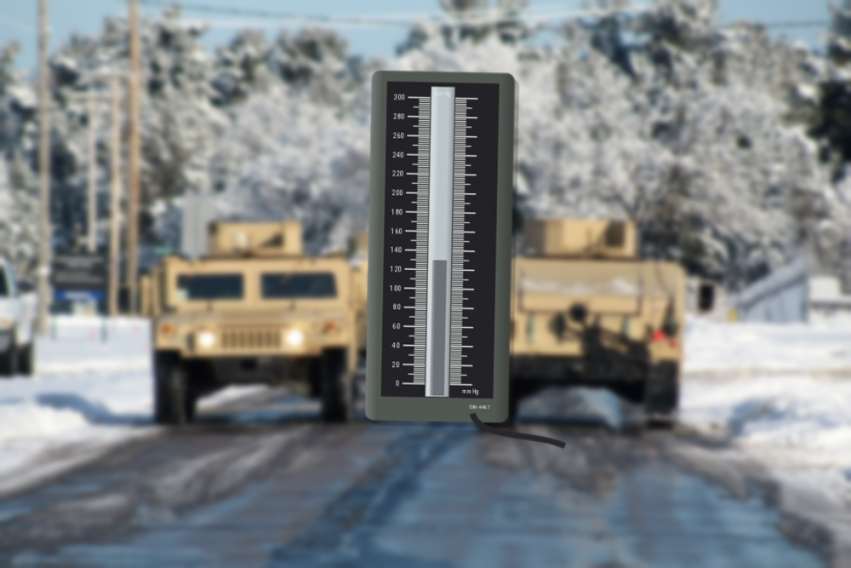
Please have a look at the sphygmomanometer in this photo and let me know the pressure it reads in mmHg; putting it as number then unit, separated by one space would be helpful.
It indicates 130 mmHg
